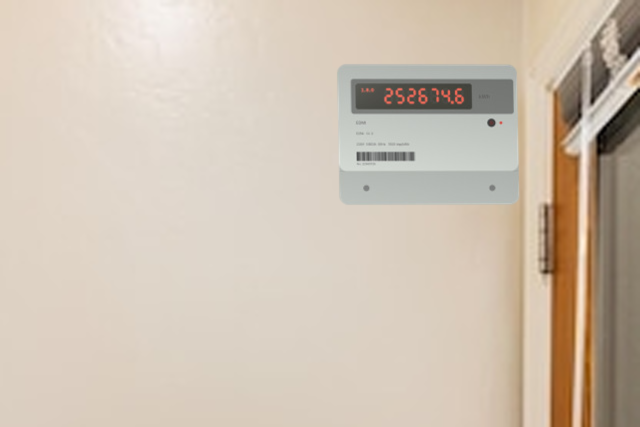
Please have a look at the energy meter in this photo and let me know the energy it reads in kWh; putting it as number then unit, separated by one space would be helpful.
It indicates 252674.6 kWh
